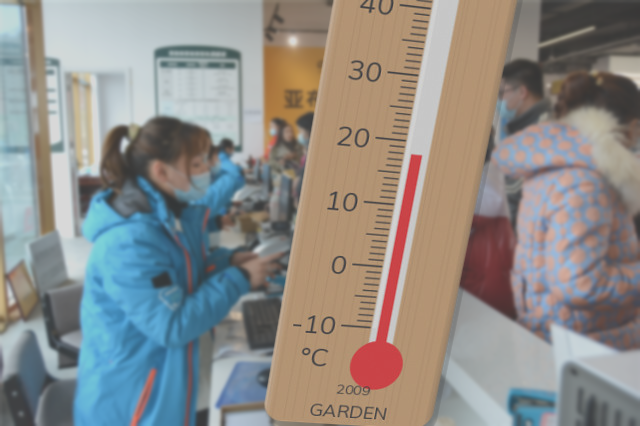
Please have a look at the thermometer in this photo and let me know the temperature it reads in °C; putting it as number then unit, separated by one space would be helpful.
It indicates 18 °C
